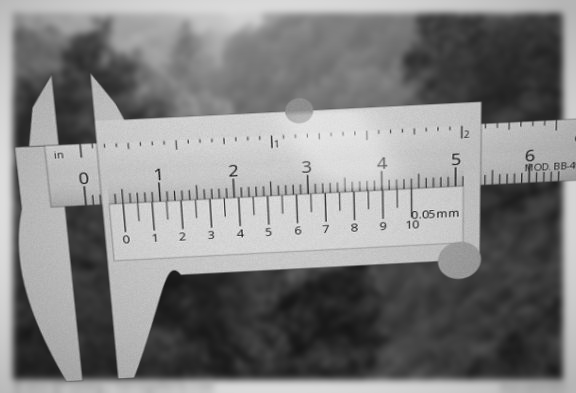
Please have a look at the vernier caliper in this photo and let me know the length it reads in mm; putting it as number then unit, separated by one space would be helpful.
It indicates 5.0 mm
